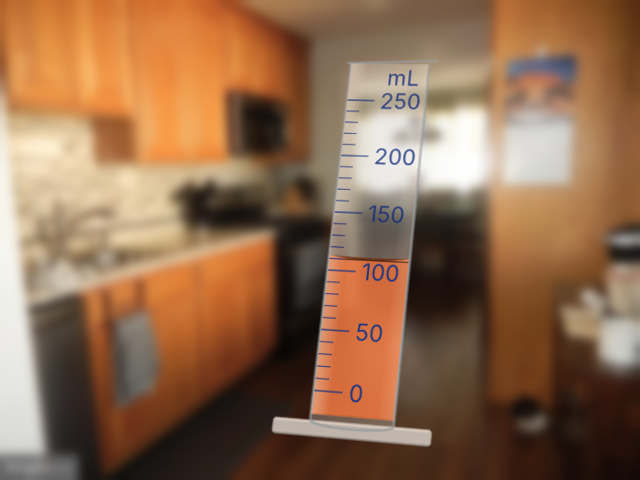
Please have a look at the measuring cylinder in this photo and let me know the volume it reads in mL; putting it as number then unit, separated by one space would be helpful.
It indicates 110 mL
